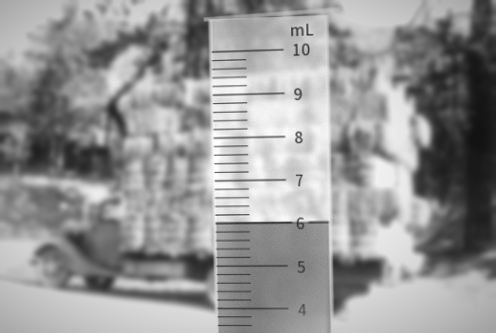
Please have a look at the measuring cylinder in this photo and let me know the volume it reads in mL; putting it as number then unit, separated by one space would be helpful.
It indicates 6 mL
